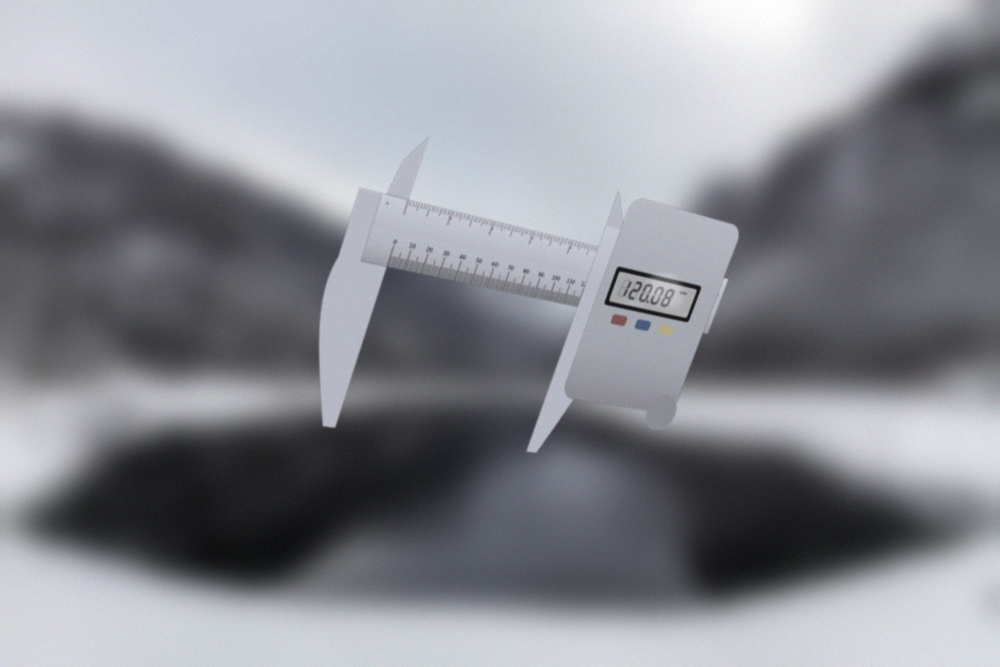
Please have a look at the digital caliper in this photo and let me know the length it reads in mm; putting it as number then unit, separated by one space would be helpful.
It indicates 120.08 mm
